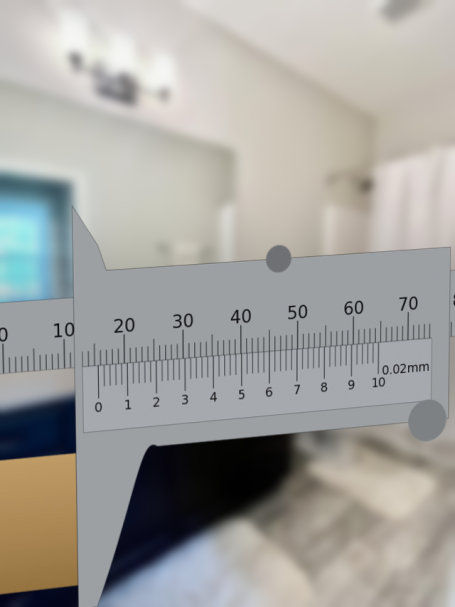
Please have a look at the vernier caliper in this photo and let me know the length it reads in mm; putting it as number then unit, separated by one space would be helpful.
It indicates 15.6 mm
